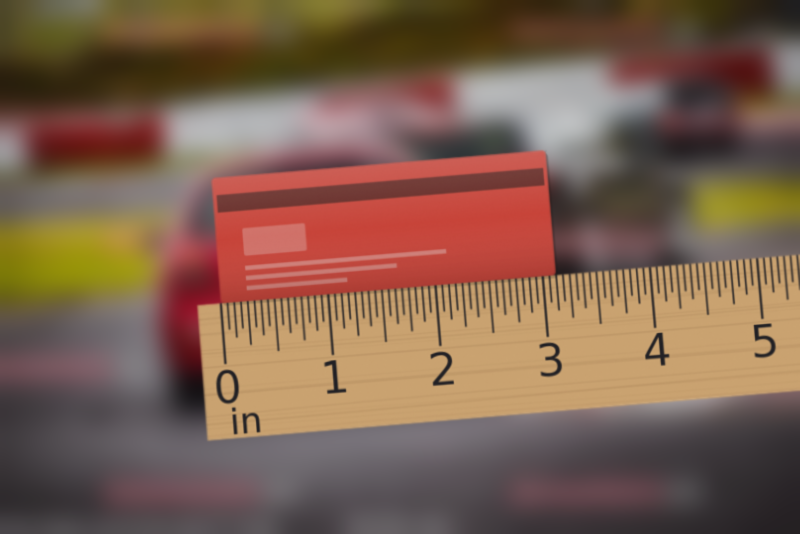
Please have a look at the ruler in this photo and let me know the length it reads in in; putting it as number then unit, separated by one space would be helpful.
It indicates 3.125 in
